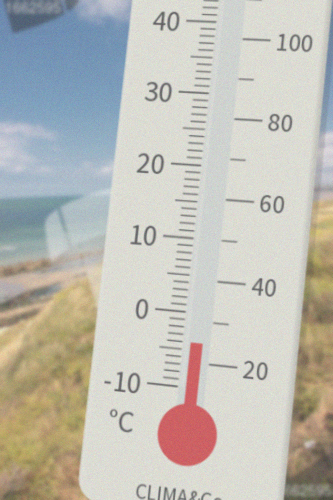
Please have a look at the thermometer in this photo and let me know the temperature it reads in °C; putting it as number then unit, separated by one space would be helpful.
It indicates -4 °C
